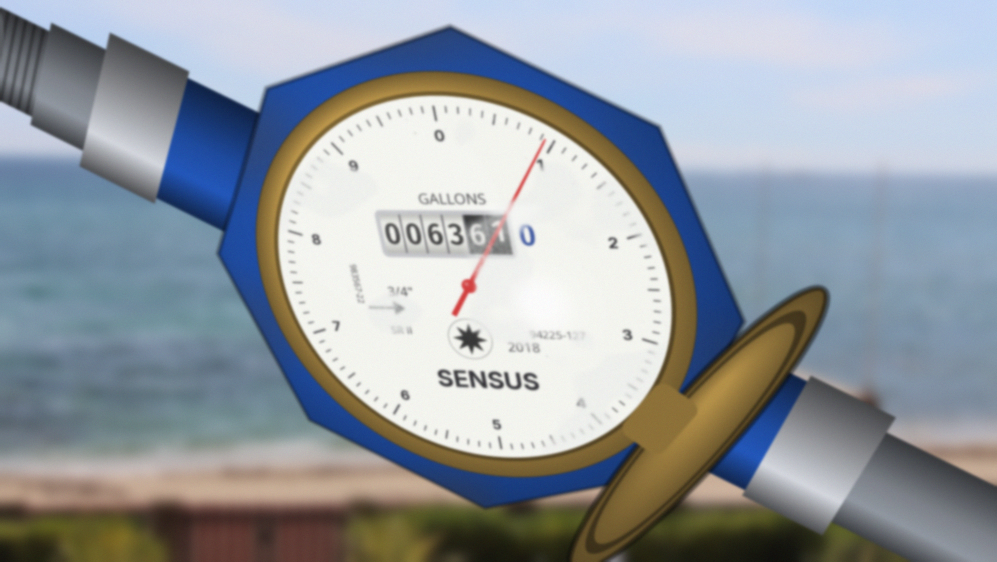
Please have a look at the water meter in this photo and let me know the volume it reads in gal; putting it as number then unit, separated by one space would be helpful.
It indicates 63610.9 gal
